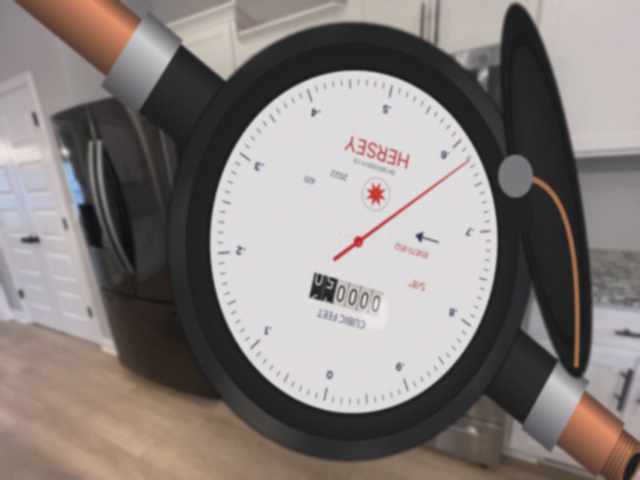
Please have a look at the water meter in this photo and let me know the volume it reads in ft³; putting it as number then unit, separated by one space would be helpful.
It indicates 49.62 ft³
